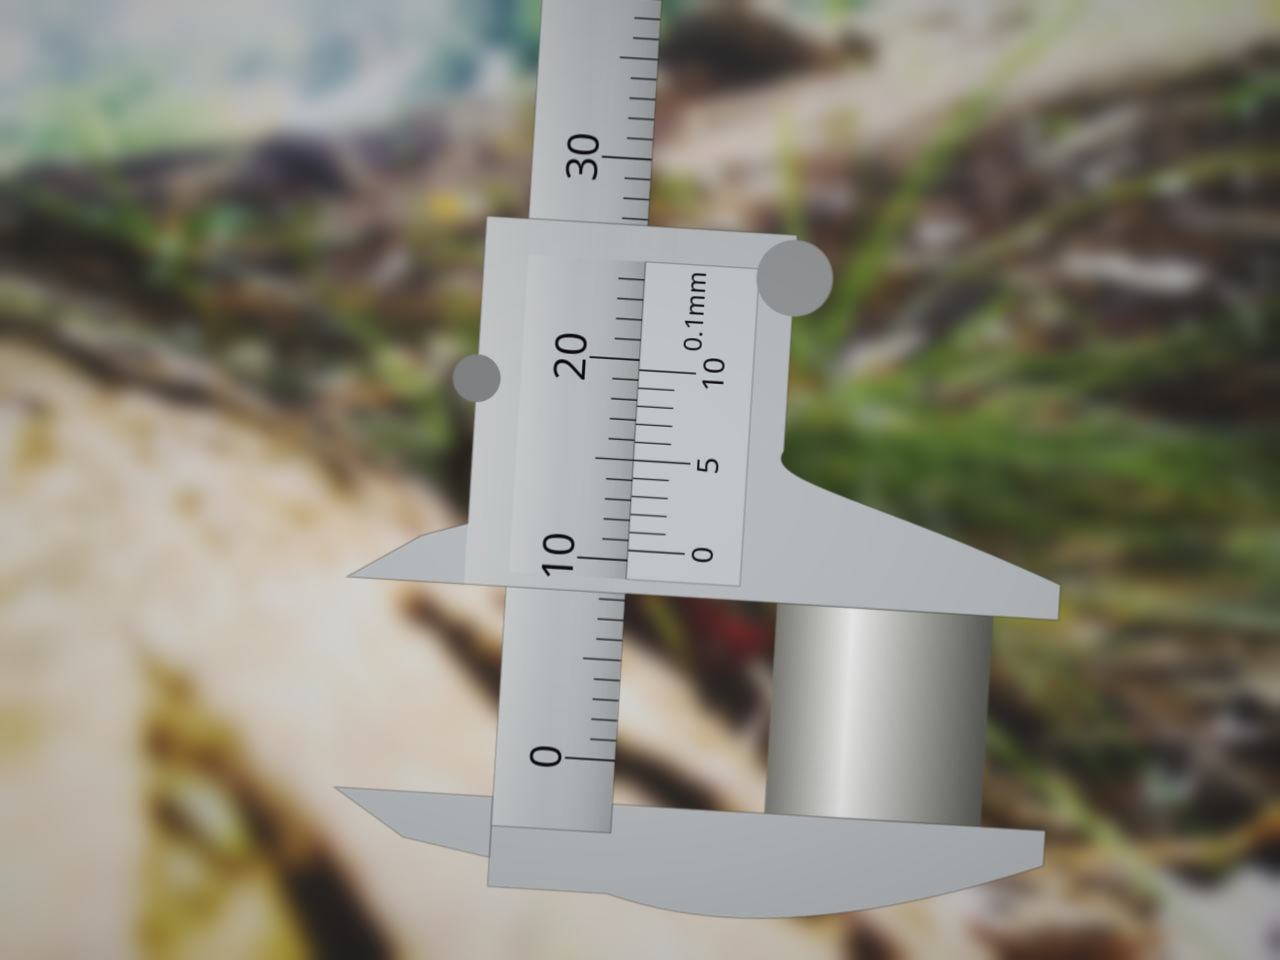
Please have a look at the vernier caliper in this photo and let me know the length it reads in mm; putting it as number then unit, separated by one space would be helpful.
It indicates 10.5 mm
